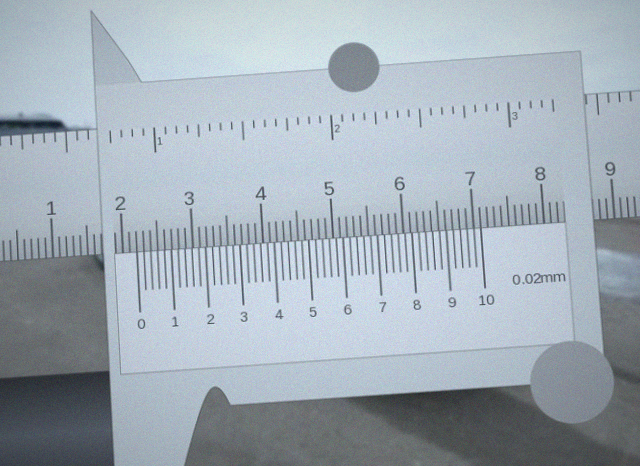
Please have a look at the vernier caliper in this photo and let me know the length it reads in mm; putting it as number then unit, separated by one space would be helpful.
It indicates 22.0 mm
